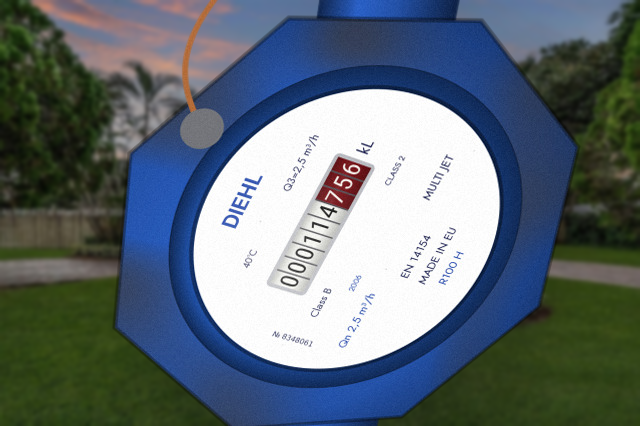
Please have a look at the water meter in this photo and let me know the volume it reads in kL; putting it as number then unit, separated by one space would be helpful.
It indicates 114.756 kL
